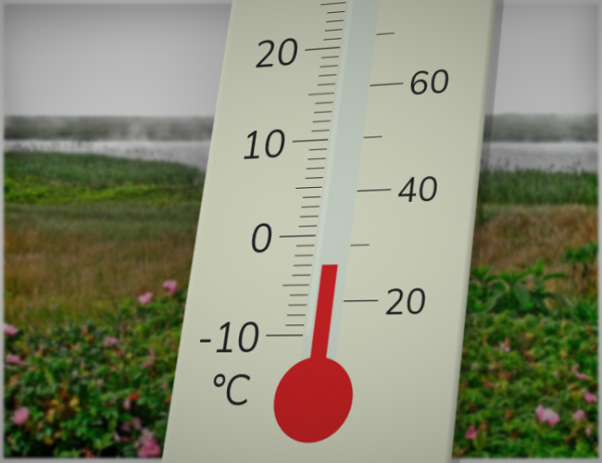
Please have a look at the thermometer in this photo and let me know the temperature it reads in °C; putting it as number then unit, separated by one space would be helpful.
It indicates -3 °C
